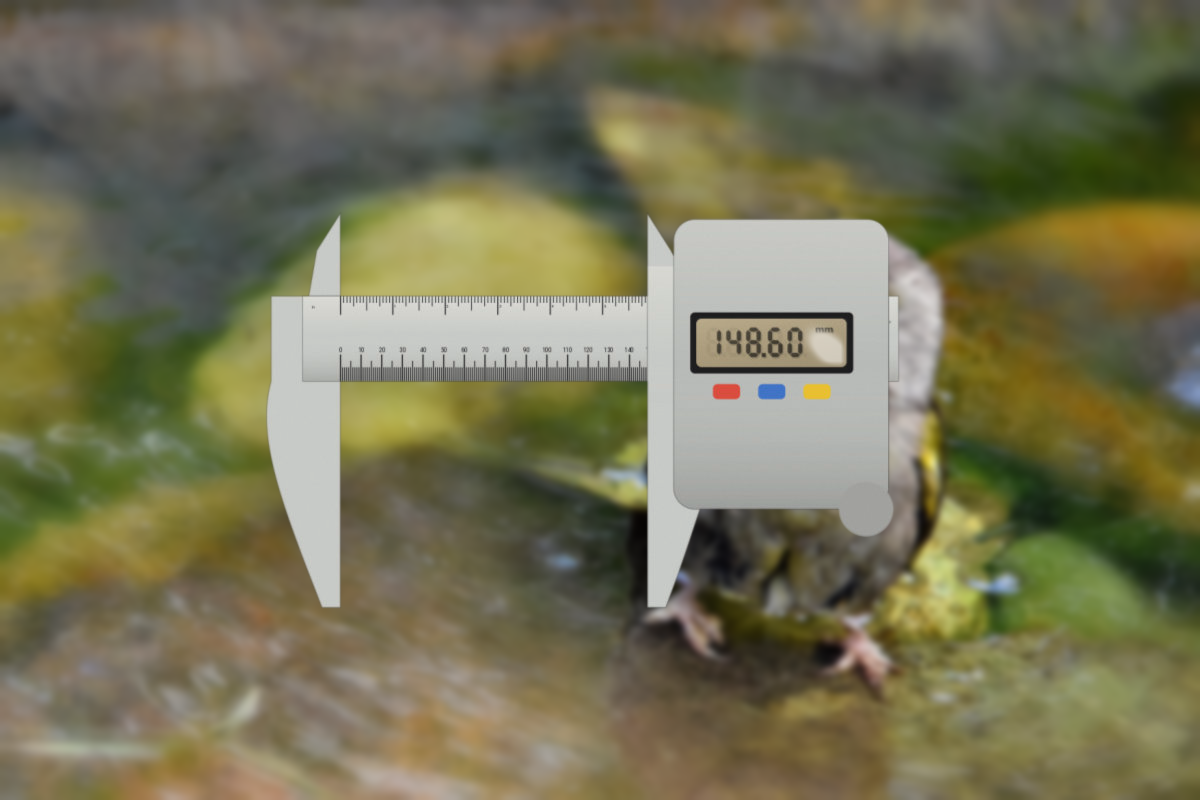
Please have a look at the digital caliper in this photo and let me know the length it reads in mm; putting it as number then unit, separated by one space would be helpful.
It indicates 148.60 mm
